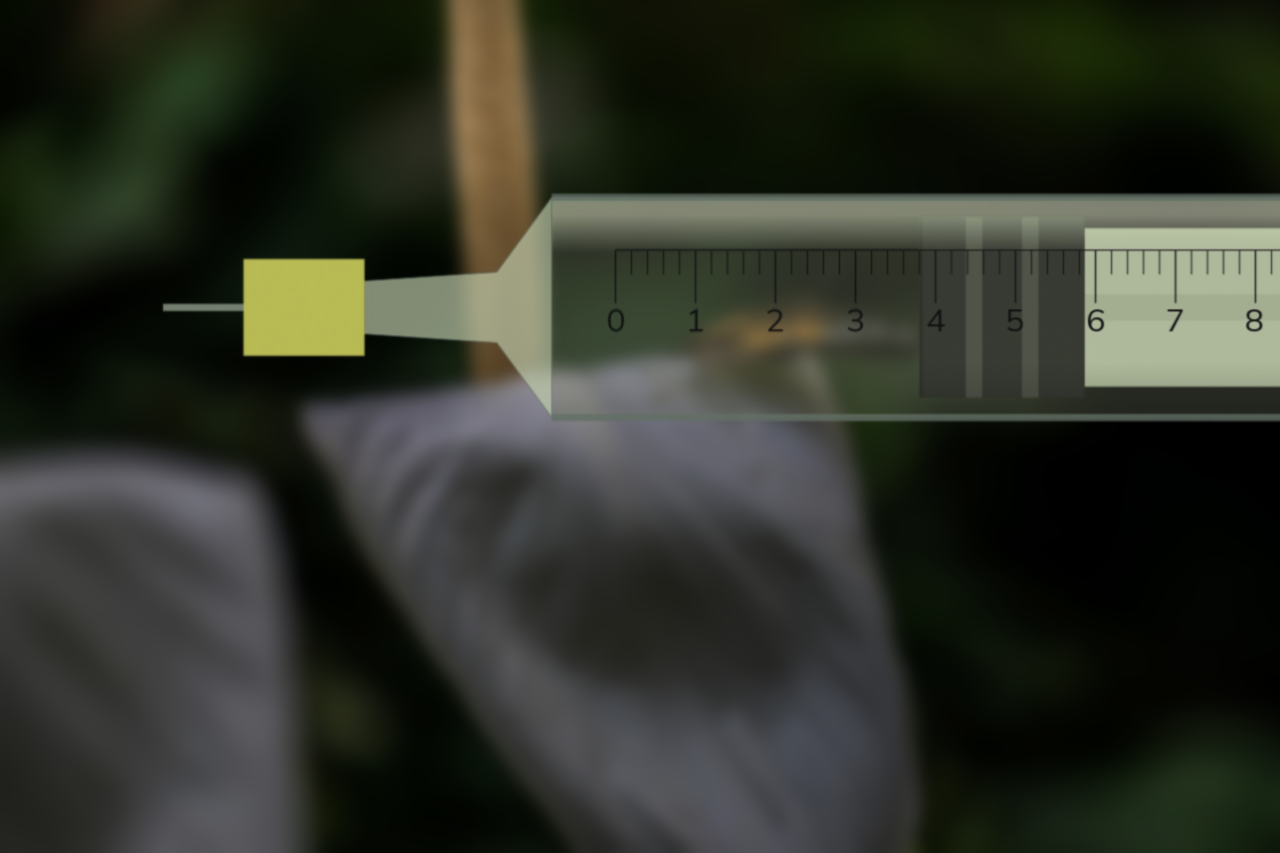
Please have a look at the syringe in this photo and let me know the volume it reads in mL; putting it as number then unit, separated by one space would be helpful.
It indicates 3.8 mL
